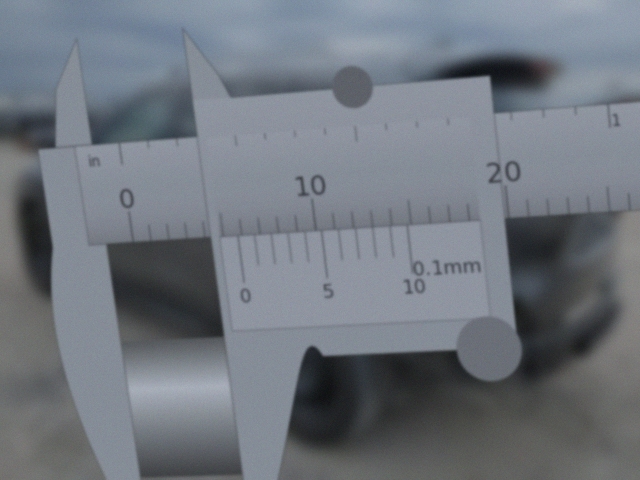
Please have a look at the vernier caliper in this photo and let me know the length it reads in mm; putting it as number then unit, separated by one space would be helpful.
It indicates 5.8 mm
